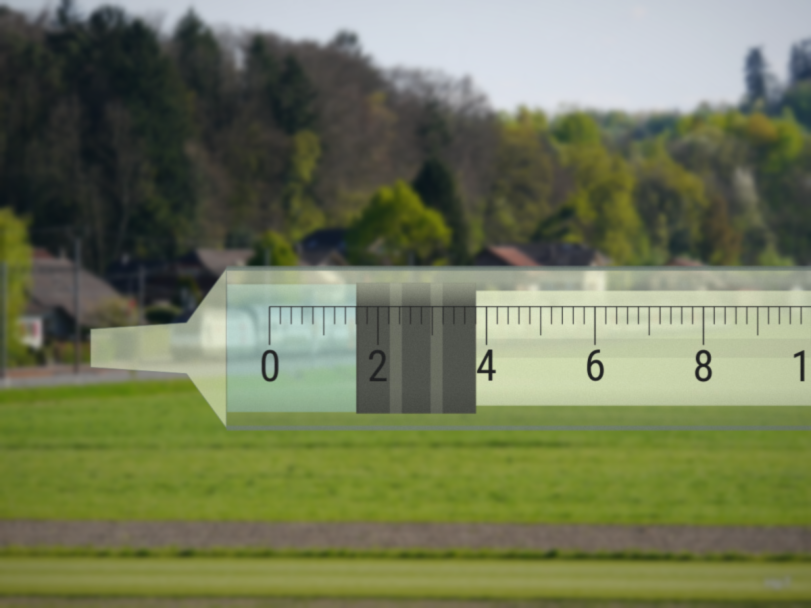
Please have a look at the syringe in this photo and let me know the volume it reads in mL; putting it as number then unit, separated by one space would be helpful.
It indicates 1.6 mL
